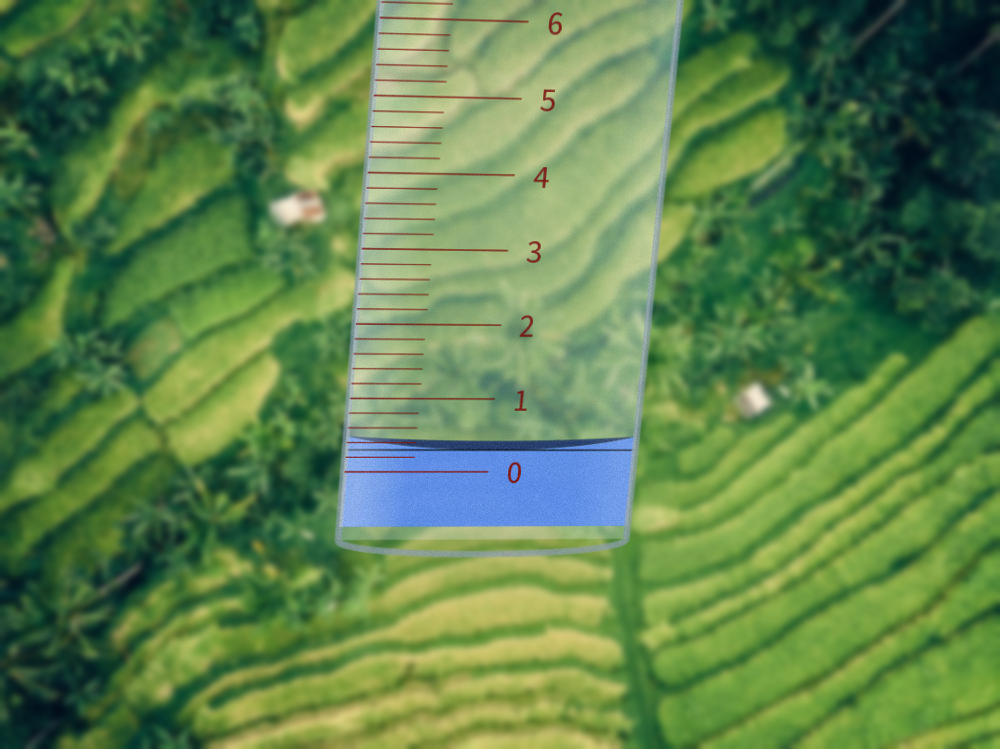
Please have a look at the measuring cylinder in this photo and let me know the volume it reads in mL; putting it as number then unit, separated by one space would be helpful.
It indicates 0.3 mL
